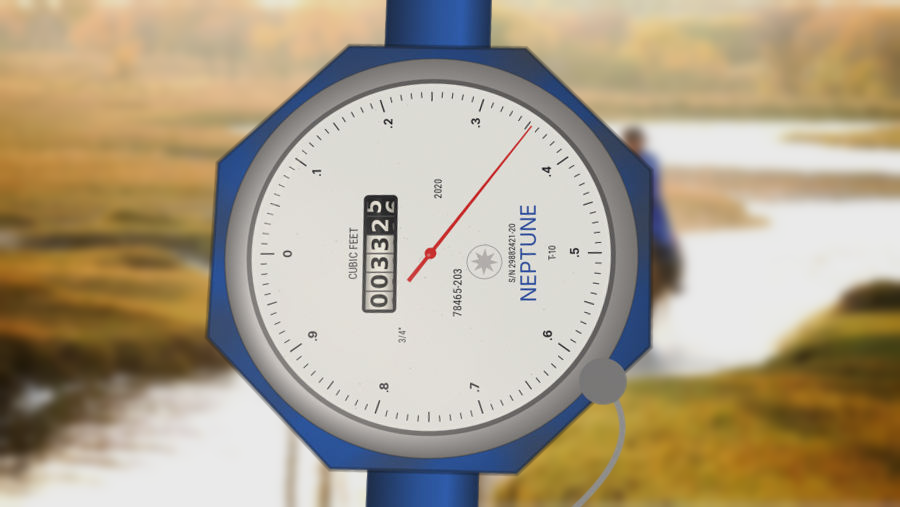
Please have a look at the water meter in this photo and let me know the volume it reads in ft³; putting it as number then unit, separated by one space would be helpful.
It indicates 3325.35 ft³
